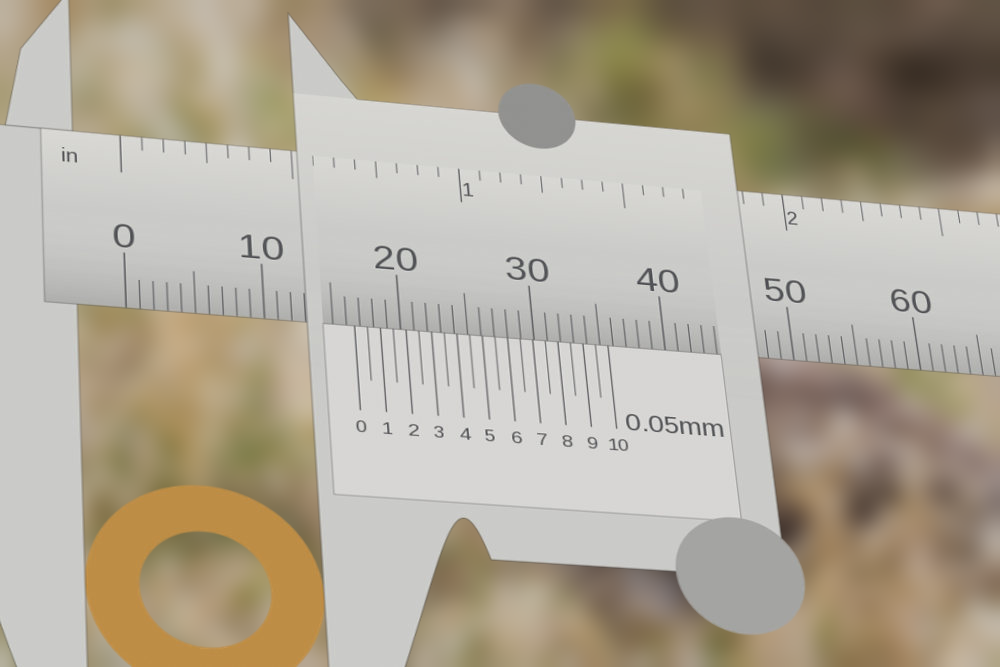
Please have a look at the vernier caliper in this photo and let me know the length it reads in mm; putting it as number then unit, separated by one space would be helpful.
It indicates 16.6 mm
